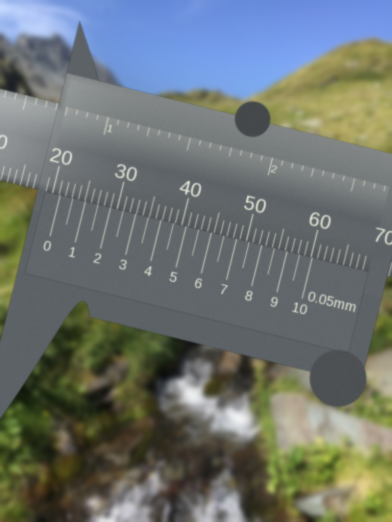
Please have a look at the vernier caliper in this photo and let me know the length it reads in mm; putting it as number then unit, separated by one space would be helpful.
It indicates 21.2 mm
